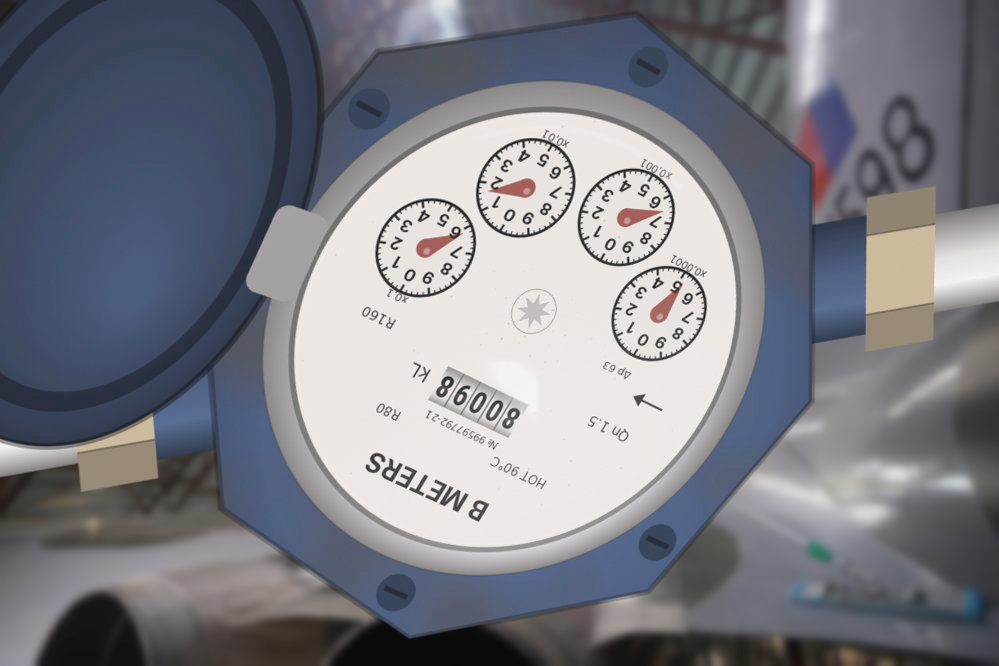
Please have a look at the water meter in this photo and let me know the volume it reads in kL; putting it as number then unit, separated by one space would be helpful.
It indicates 80098.6165 kL
